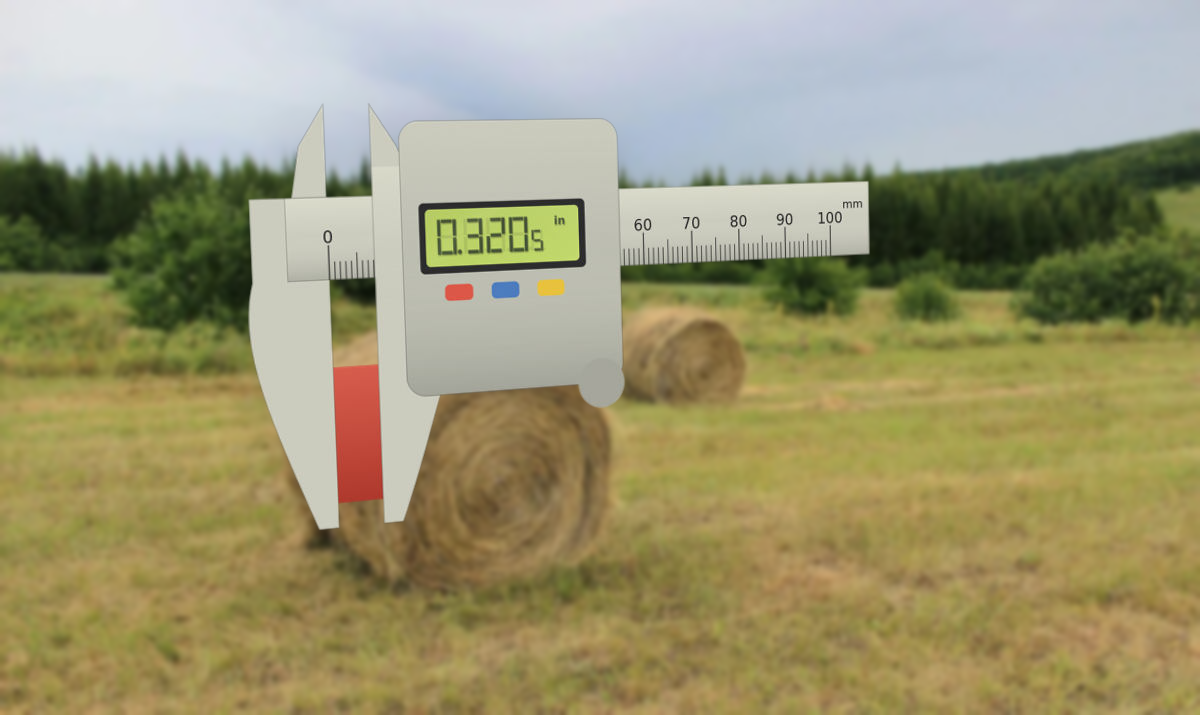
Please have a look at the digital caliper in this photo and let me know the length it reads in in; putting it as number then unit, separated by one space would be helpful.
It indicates 0.3205 in
